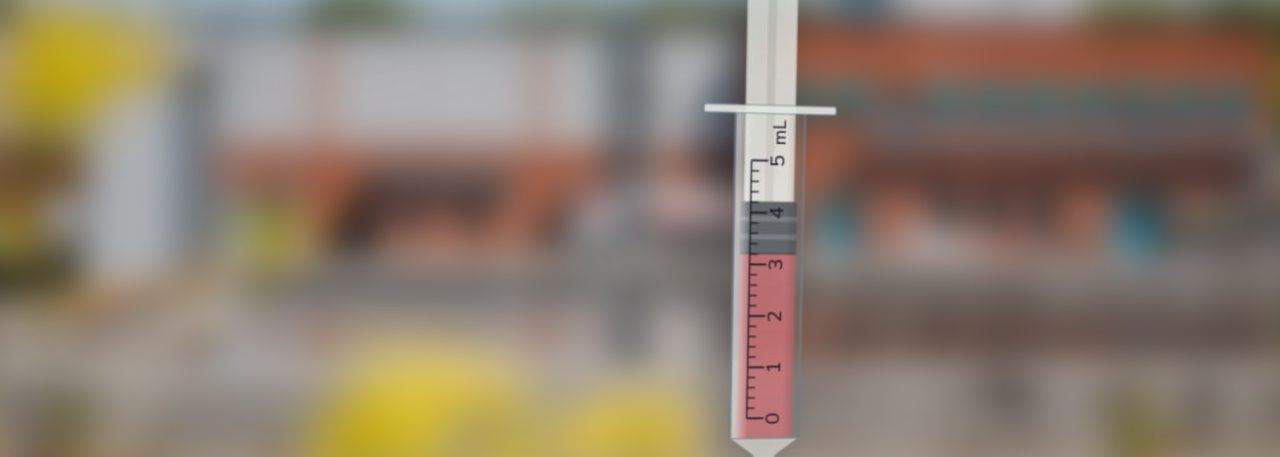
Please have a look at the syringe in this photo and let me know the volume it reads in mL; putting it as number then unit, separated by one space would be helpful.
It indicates 3.2 mL
